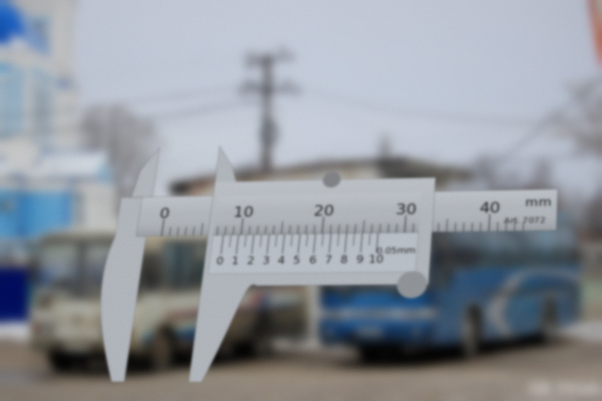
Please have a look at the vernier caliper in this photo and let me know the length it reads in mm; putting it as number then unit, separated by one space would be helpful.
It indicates 7.8 mm
